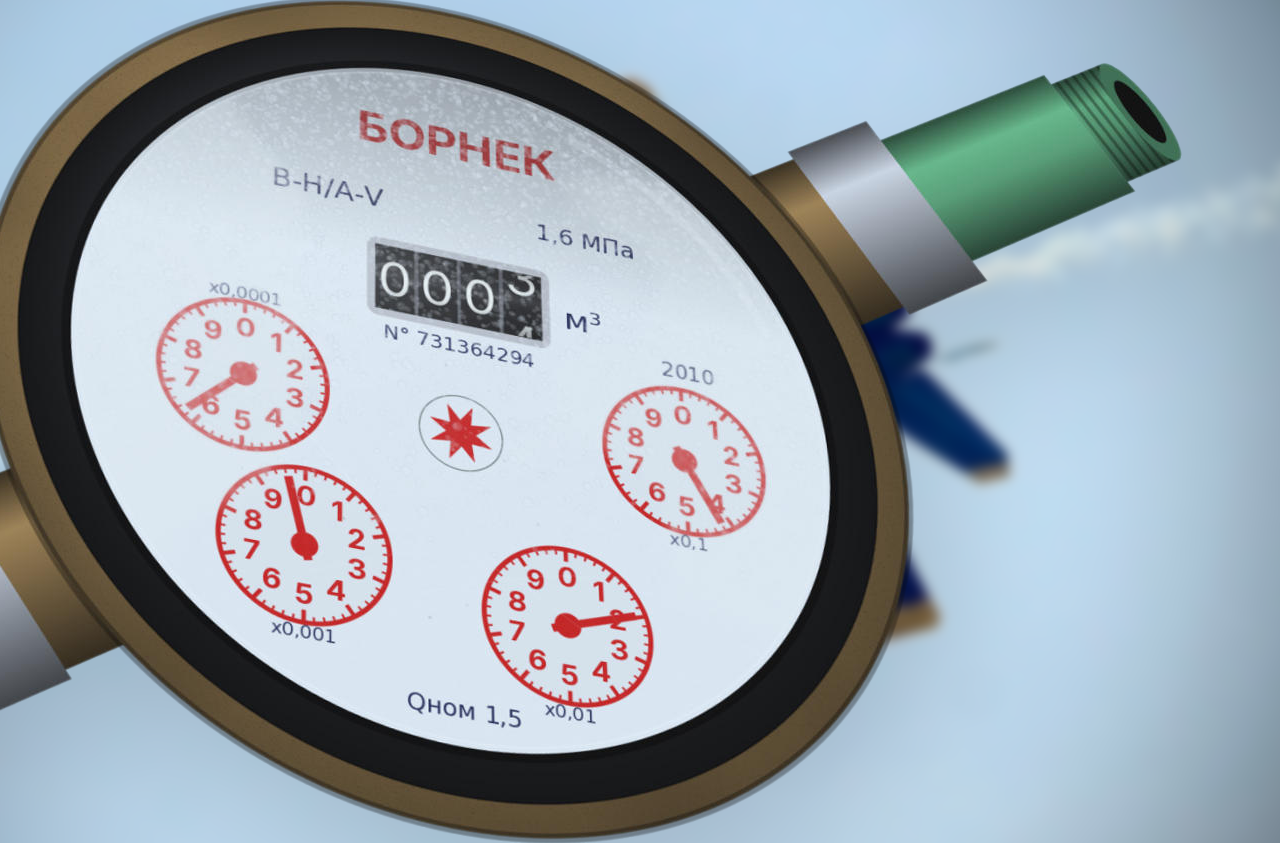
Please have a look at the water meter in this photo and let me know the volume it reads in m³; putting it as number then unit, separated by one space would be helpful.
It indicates 3.4196 m³
